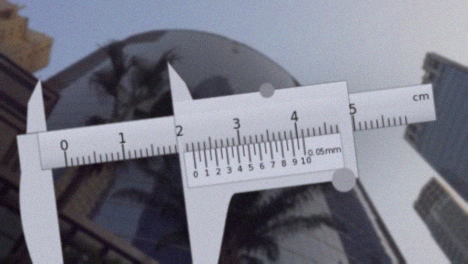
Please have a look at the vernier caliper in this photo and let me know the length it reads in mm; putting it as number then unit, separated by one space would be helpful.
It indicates 22.0 mm
